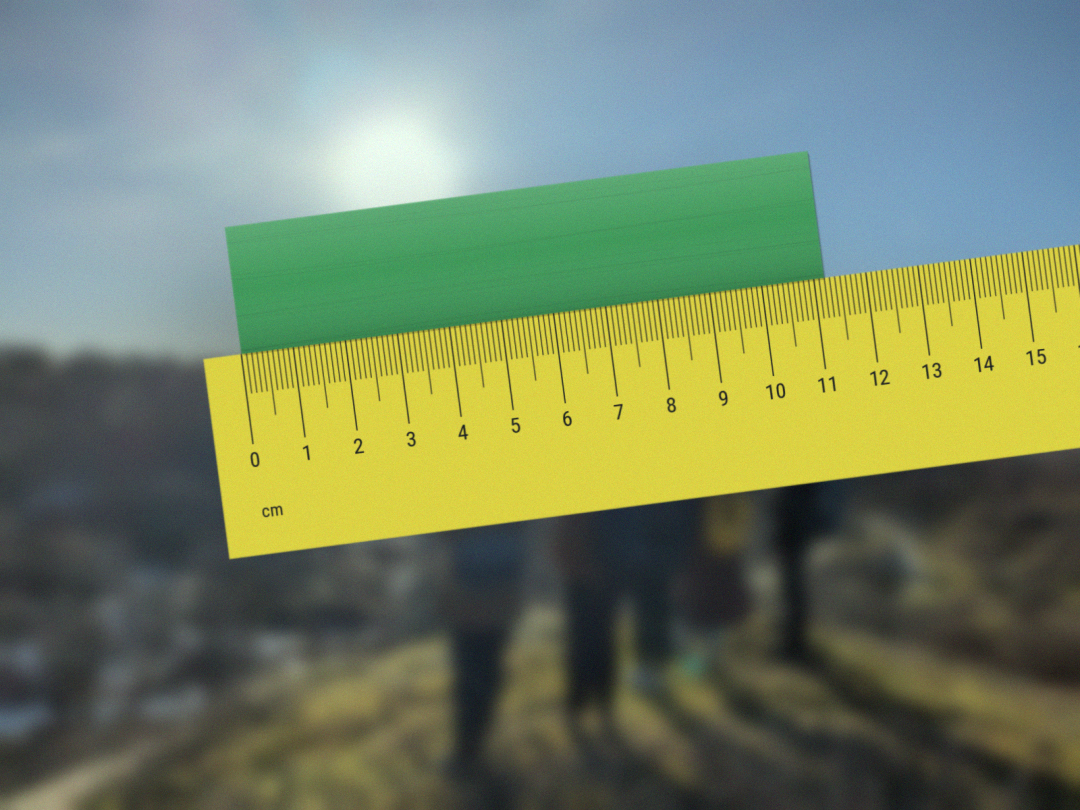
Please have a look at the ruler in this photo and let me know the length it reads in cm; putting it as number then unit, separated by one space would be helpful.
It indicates 11.2 cm
